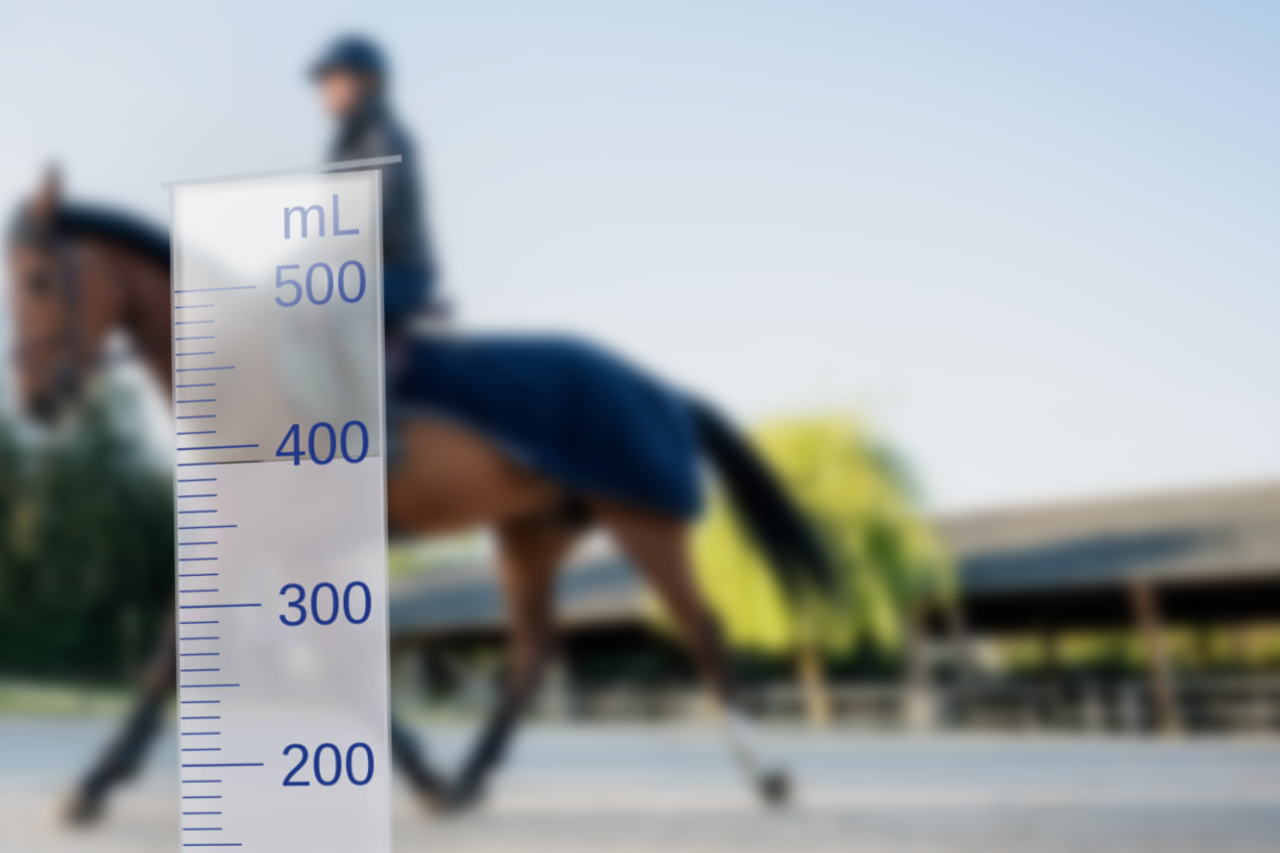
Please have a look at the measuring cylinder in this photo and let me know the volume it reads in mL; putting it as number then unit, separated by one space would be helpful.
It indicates 390 mL
